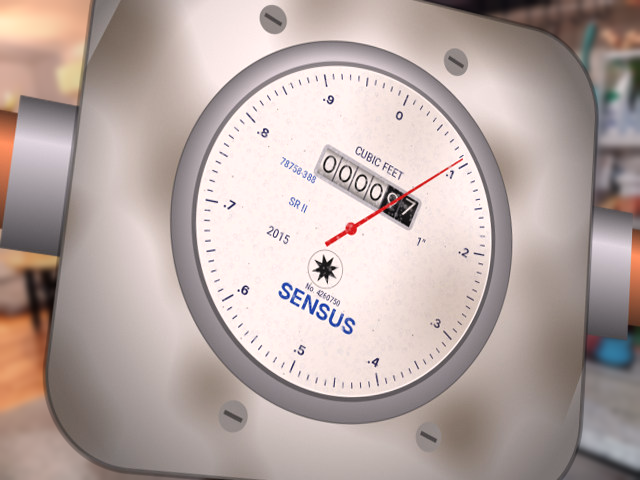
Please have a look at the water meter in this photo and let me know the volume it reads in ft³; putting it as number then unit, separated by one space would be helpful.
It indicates 97.09 ft³
